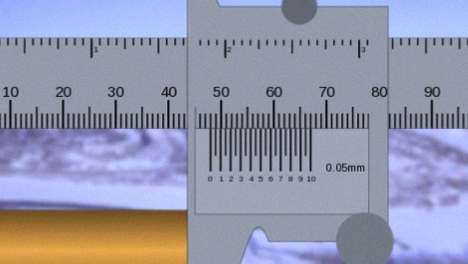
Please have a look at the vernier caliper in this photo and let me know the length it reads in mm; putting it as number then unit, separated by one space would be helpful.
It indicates 48.0 mm
